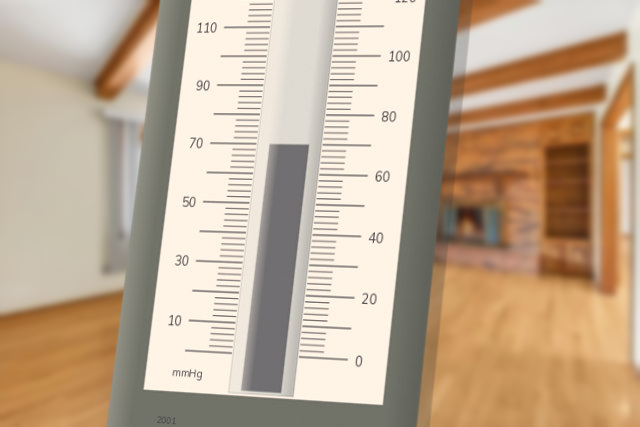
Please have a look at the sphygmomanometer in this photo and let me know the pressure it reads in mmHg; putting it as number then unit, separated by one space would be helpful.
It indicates 70 mmHg
